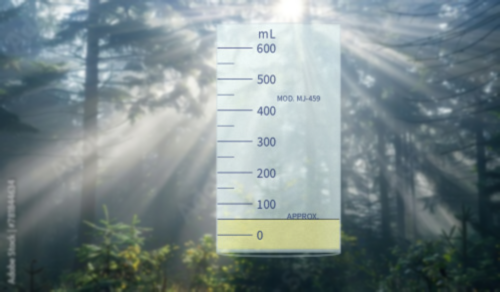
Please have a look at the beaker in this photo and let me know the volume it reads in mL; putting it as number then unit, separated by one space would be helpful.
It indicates 50 mL
